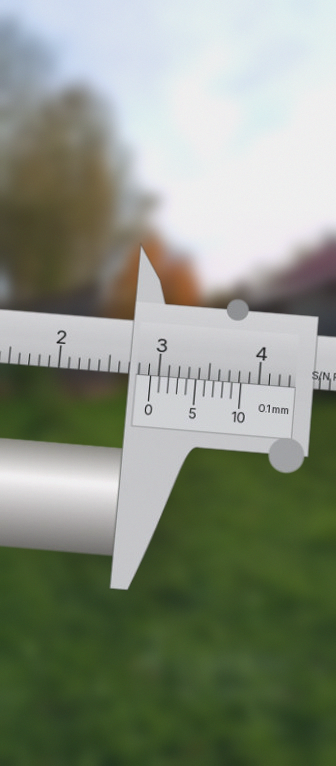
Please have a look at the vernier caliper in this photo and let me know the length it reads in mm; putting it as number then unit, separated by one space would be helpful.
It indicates 29.2 mm
